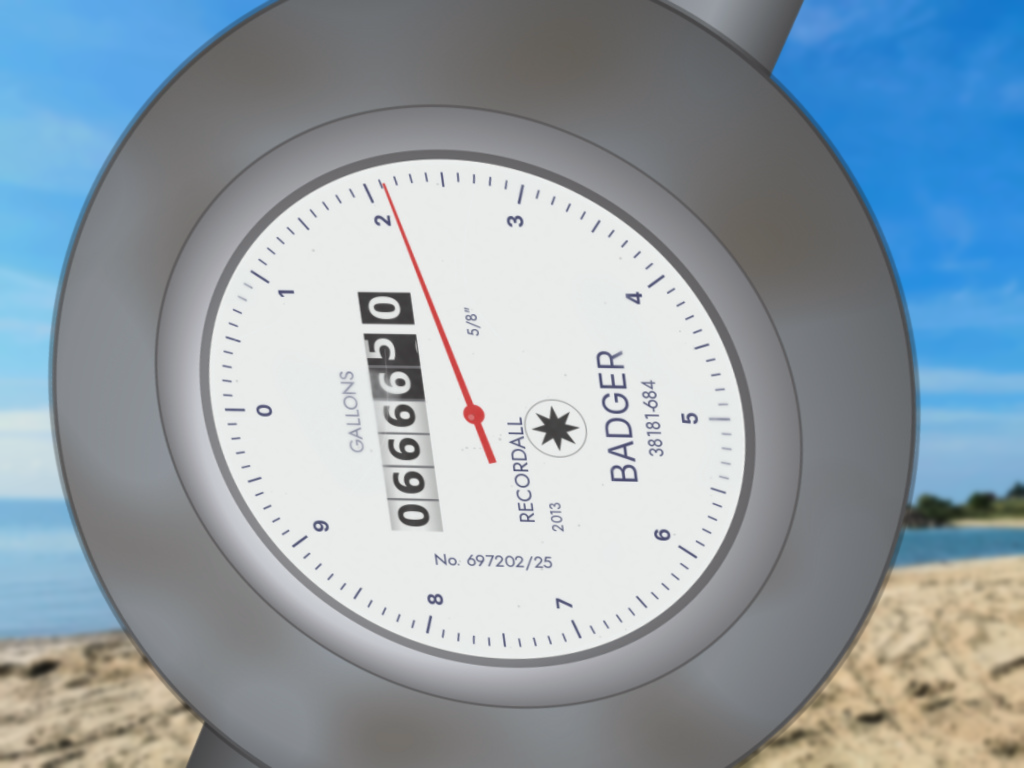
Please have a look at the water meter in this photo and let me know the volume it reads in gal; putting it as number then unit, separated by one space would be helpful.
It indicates 666652.1 gal
